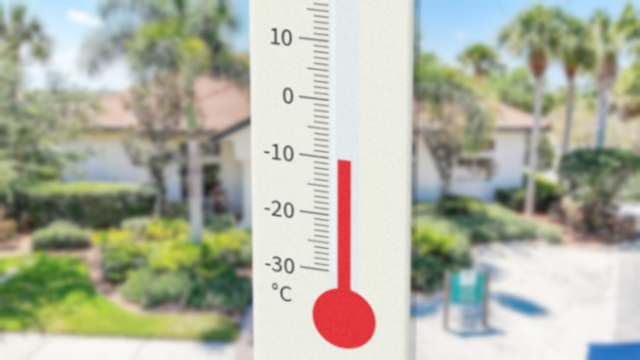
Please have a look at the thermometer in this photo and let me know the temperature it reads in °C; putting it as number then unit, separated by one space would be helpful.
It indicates -10 °C
